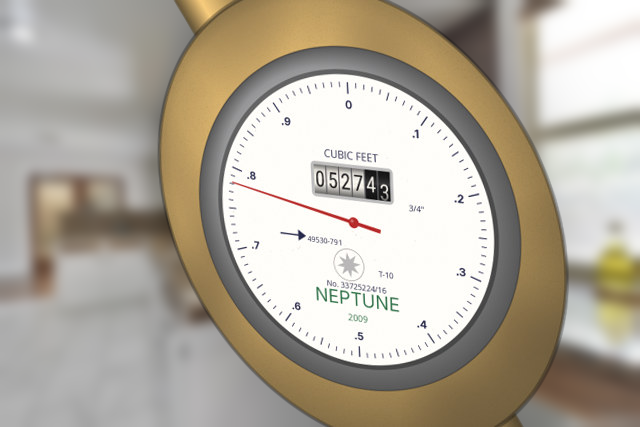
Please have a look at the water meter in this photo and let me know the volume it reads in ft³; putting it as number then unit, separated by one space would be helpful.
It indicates 52742.78 ft³
